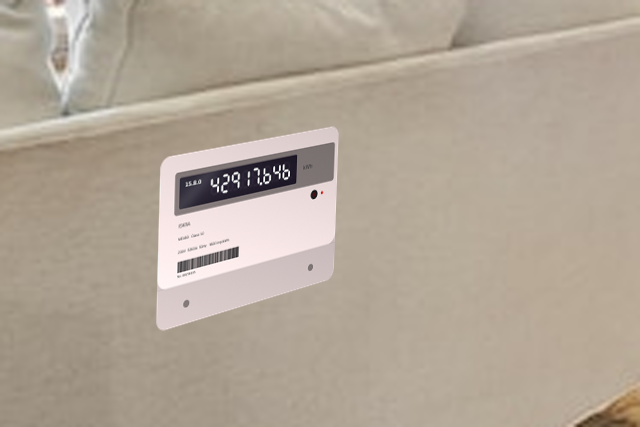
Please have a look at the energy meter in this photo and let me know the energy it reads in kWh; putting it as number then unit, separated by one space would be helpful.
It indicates 42917.646 kWh
